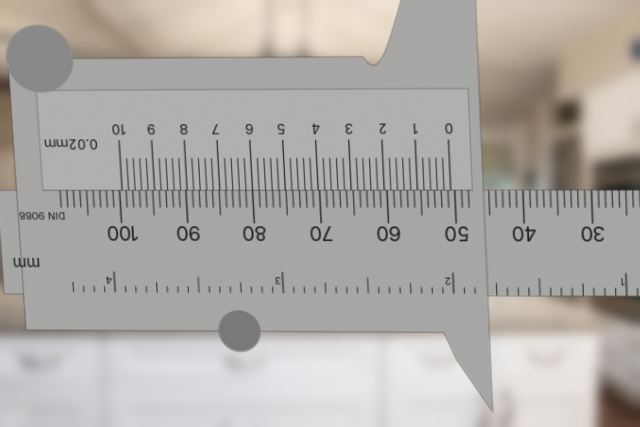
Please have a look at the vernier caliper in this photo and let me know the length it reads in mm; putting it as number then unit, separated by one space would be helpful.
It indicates 50.6 mm
